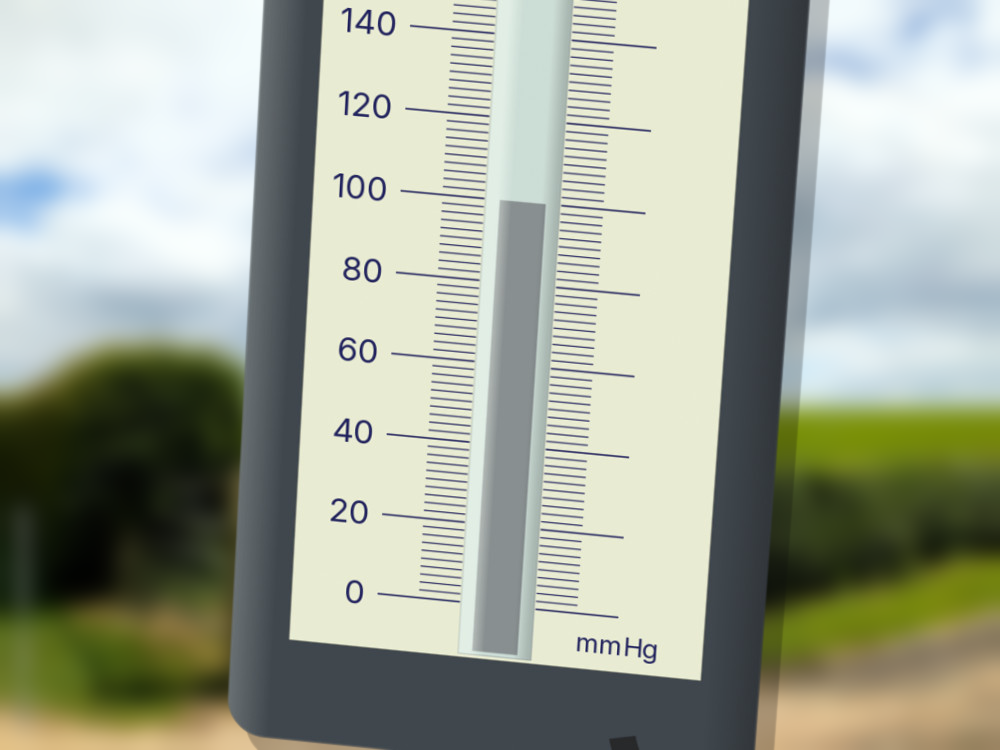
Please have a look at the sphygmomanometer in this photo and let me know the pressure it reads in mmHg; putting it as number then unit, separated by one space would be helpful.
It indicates 100 mmHg
